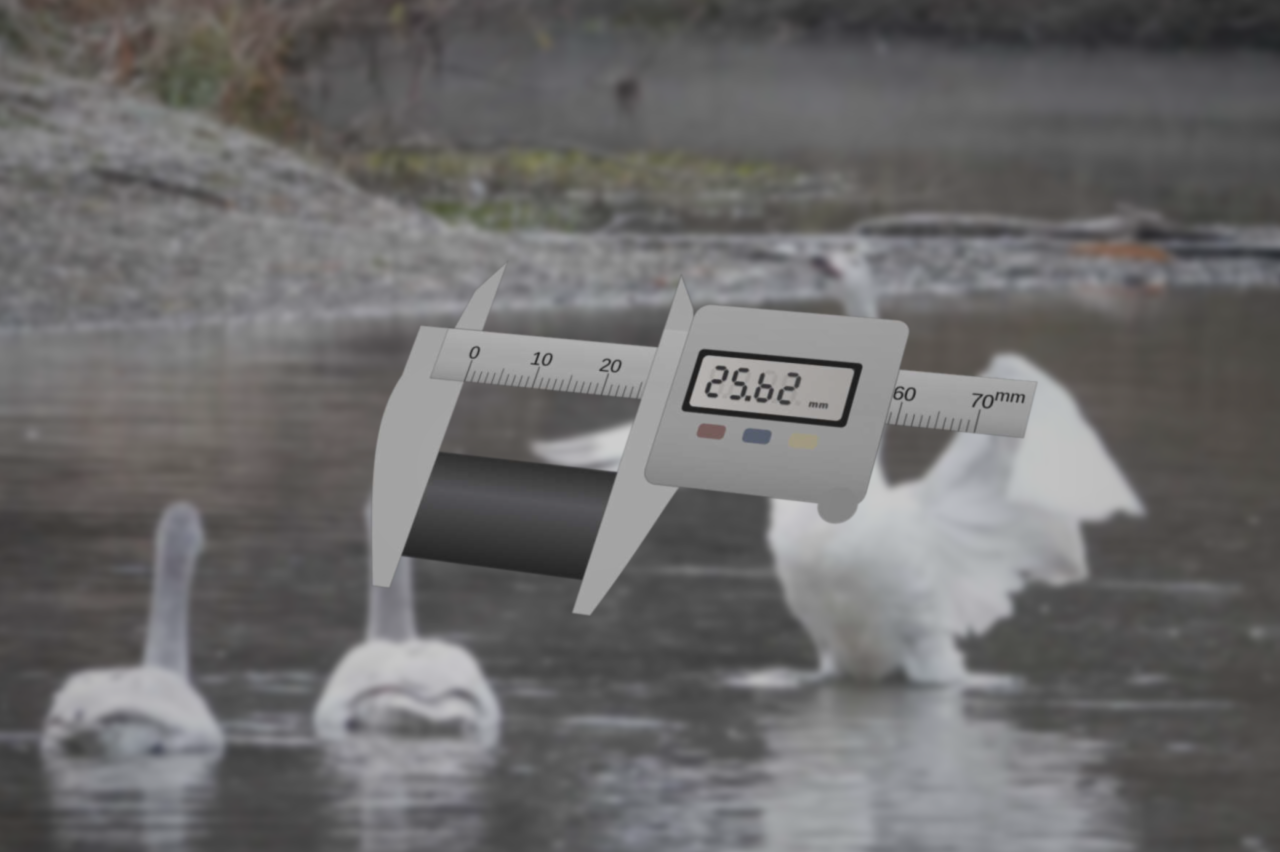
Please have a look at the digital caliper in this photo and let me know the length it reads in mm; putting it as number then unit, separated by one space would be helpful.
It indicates 25.62 mm
